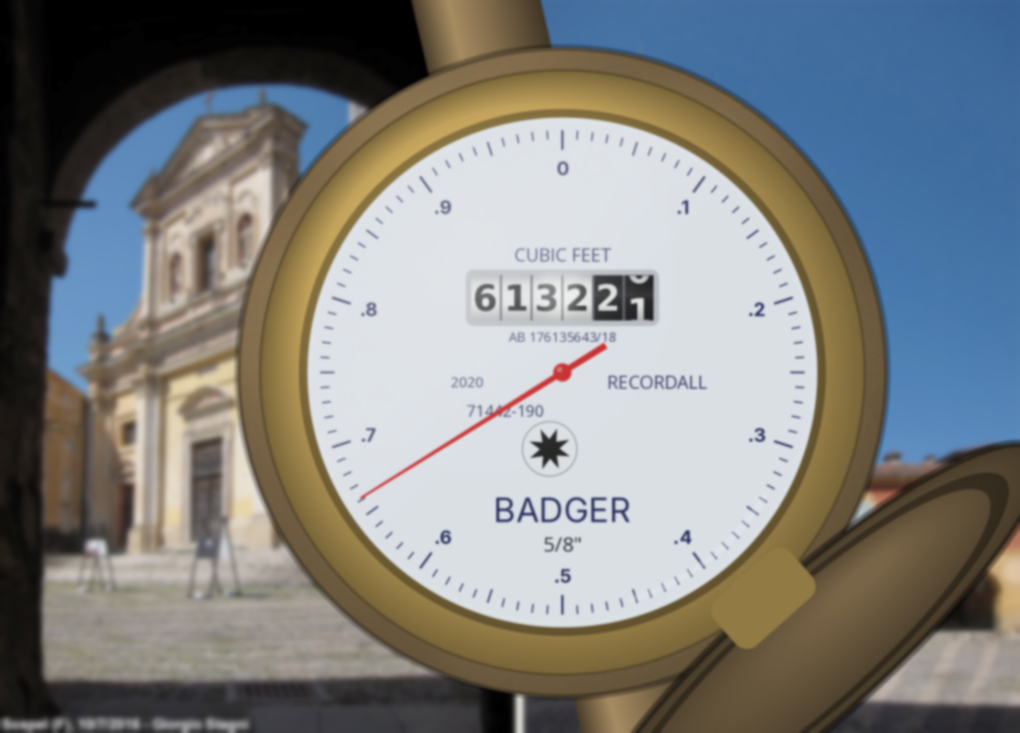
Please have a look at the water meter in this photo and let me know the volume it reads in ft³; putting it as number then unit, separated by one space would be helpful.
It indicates 613220.66 ft³
